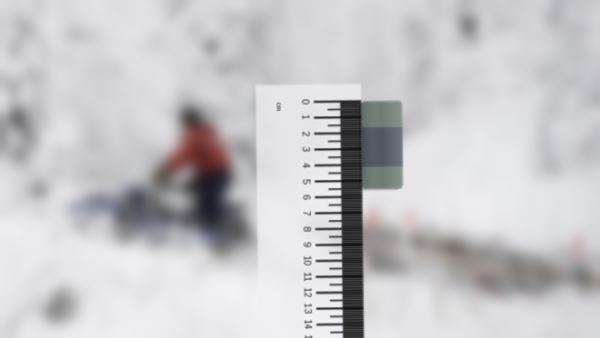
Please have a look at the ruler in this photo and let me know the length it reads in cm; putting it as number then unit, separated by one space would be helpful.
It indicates 5.5 cm
